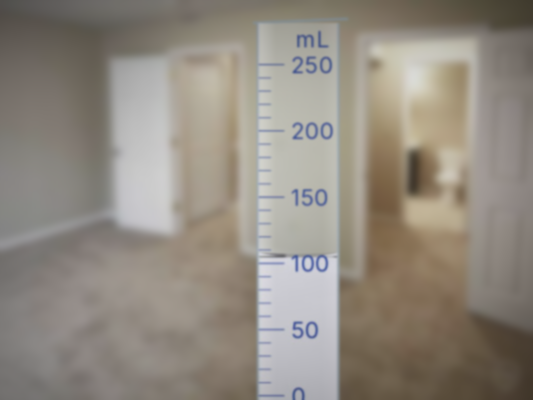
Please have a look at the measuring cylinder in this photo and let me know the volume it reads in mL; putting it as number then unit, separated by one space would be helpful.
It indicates 105 mL
